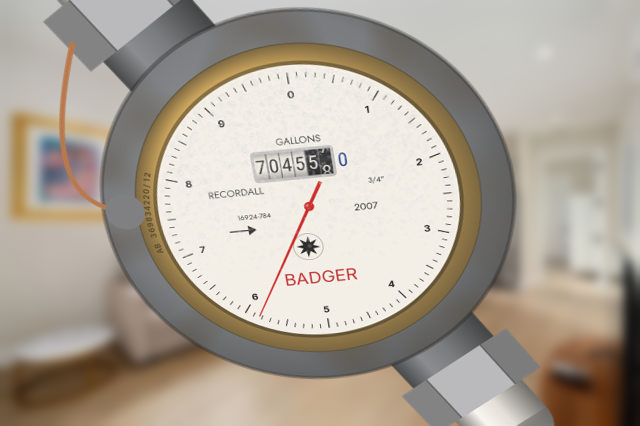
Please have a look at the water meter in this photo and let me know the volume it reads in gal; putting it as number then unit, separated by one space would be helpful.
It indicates 7045575.8 gal
